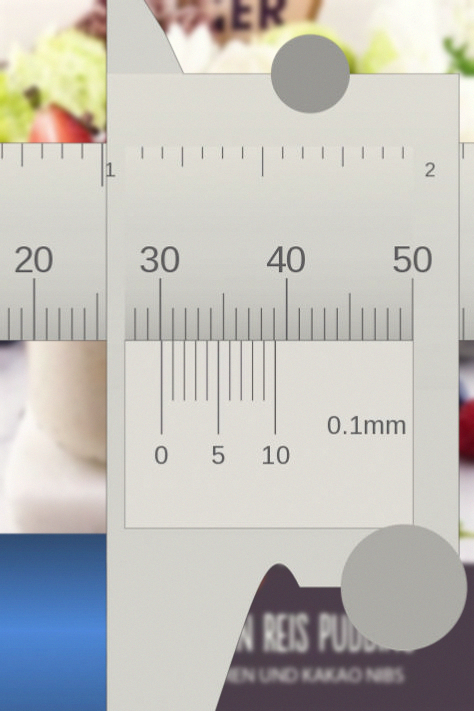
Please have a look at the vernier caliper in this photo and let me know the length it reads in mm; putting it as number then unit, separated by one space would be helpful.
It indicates 30.1 mm
